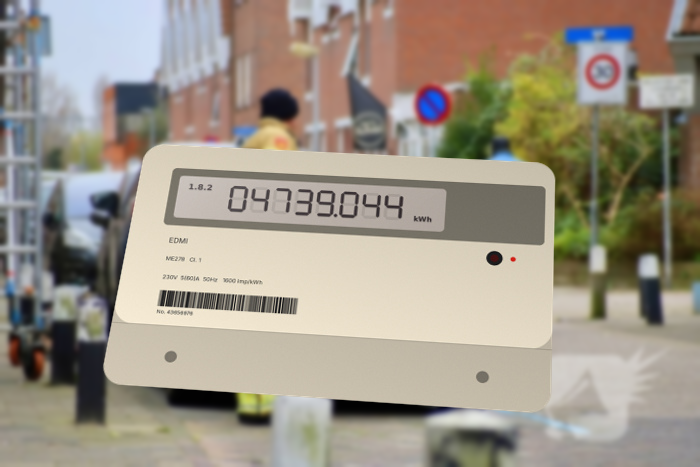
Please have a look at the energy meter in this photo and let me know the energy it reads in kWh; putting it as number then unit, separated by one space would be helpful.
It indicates 4739.044 kWh
